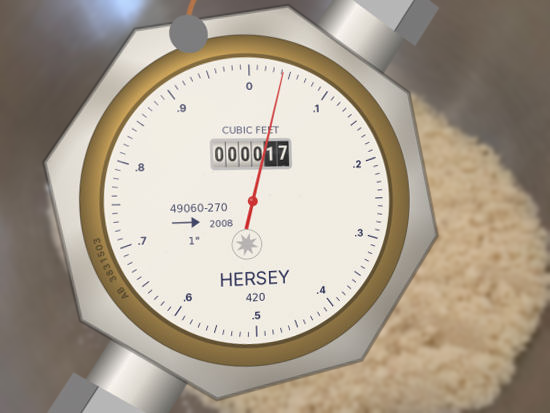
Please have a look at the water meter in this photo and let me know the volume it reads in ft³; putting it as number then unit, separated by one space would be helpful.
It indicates 17.04 ft³
